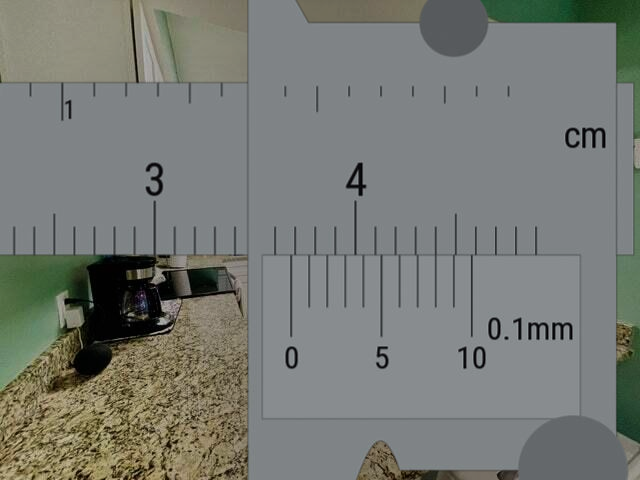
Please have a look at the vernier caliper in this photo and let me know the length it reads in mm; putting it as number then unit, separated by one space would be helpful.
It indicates 36.8 mm
